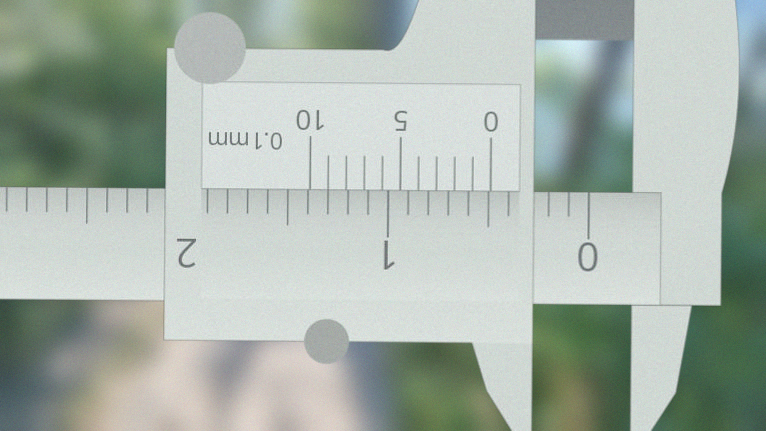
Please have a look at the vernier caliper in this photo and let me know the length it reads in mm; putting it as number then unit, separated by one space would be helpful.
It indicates 4.9 mm
